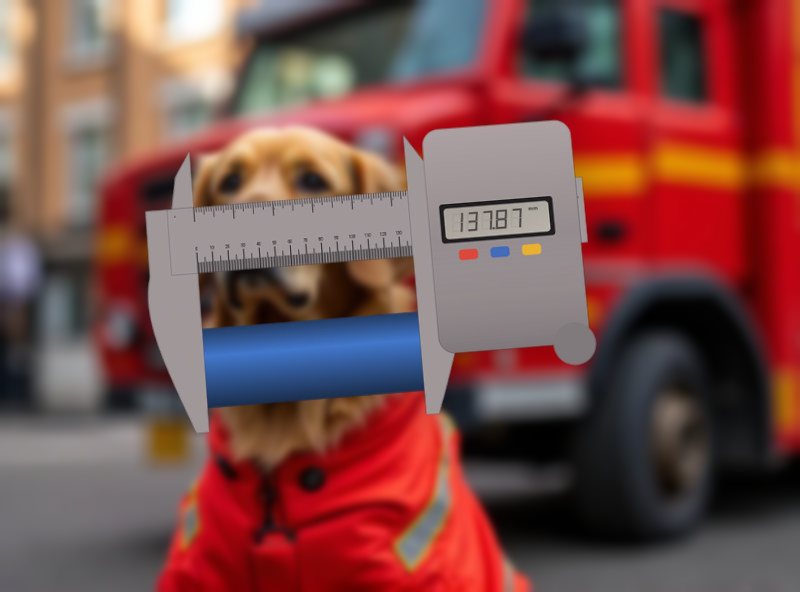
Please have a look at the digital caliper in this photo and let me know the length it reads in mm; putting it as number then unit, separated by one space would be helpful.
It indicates 137.87 mm
